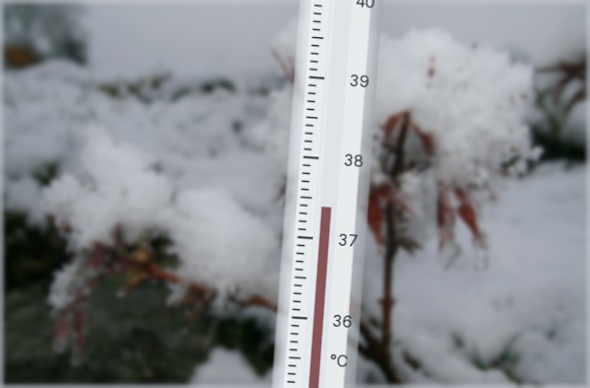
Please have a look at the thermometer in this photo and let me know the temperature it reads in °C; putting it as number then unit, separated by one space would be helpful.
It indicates 37.4 °C
